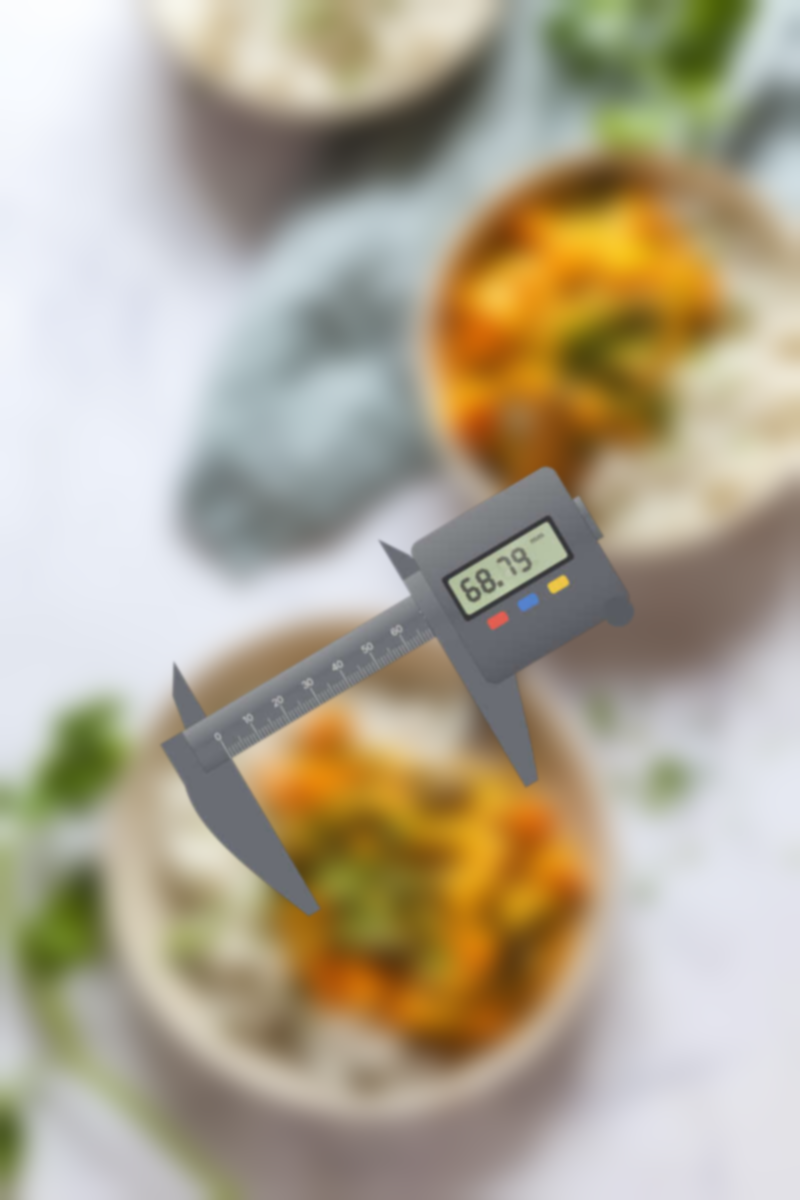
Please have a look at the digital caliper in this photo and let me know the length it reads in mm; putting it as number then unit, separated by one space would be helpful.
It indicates 68.79 mm
